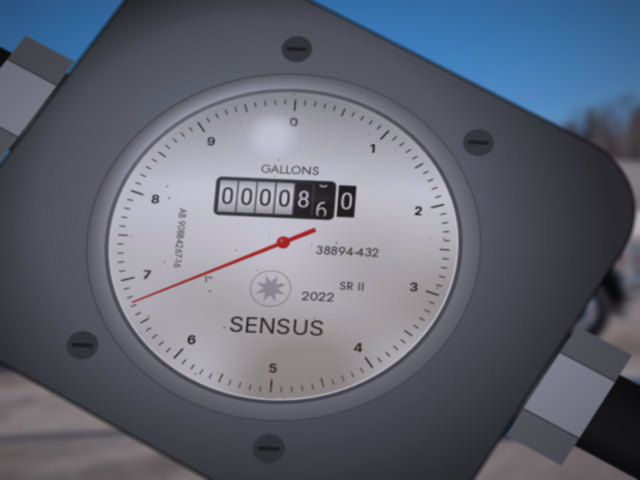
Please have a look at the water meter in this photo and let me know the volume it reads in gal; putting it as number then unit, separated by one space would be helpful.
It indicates 856.7 gal
